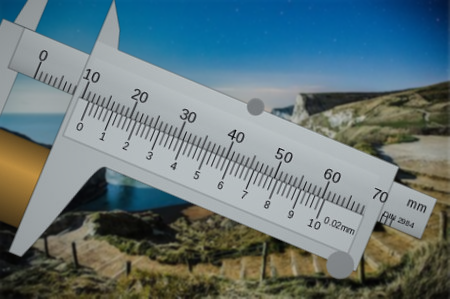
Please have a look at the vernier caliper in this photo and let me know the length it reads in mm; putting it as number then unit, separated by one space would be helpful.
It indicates 11.5 mm
